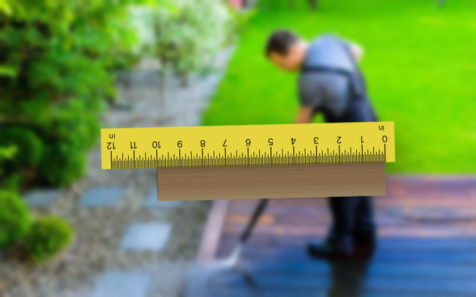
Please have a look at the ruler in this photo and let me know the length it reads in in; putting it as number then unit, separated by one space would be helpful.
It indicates 10 in
